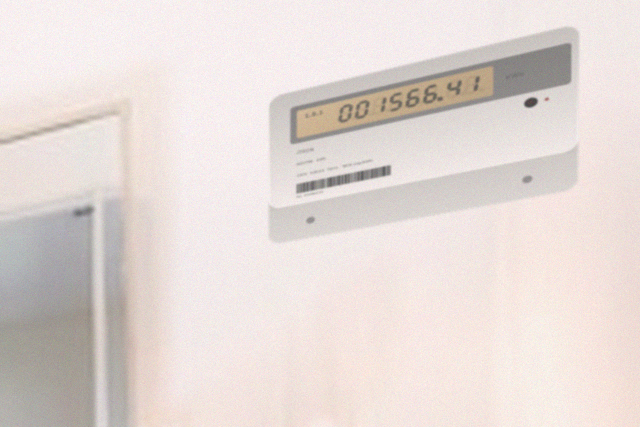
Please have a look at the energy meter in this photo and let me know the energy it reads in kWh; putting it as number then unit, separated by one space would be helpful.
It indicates 1566.41 kWh
